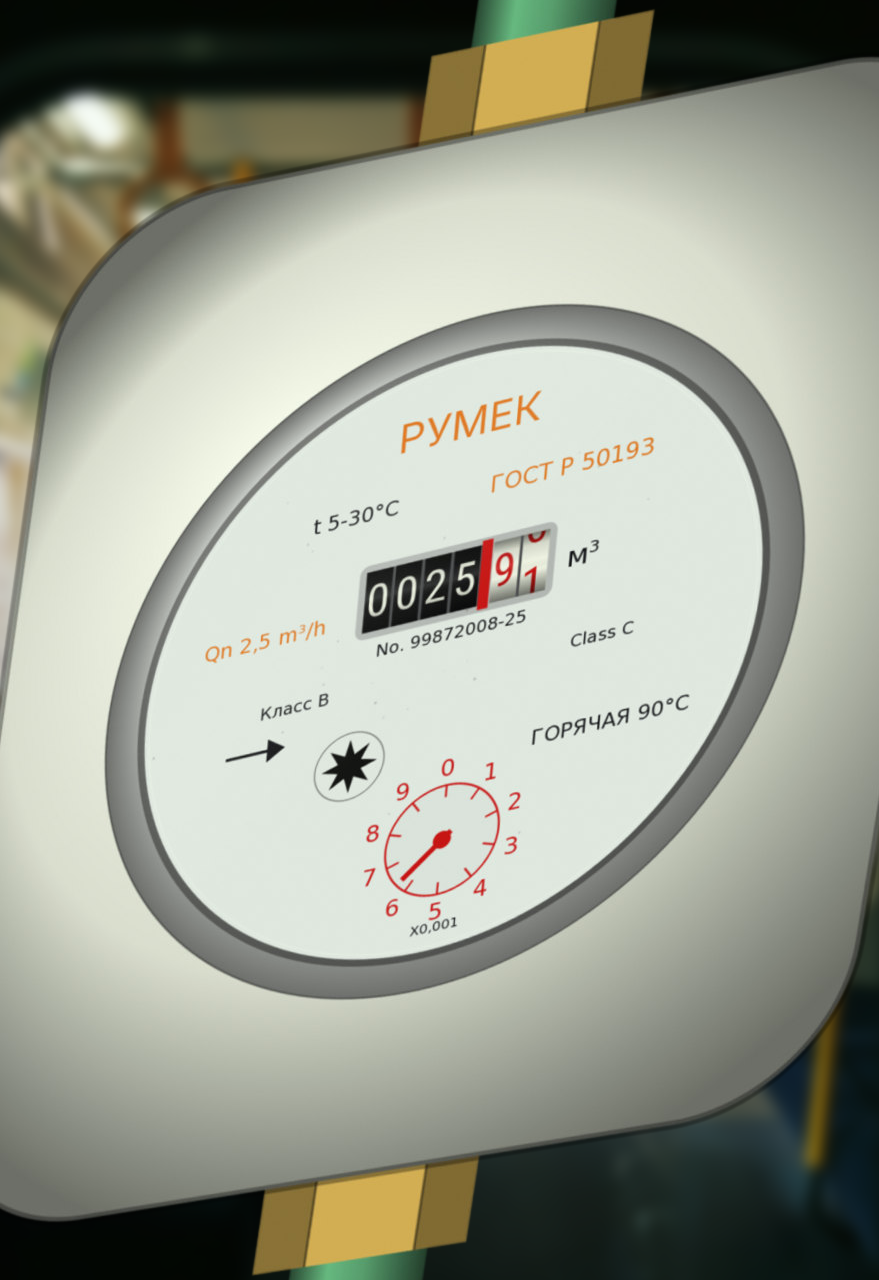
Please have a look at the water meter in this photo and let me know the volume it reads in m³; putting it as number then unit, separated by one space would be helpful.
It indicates 25.906 m³
